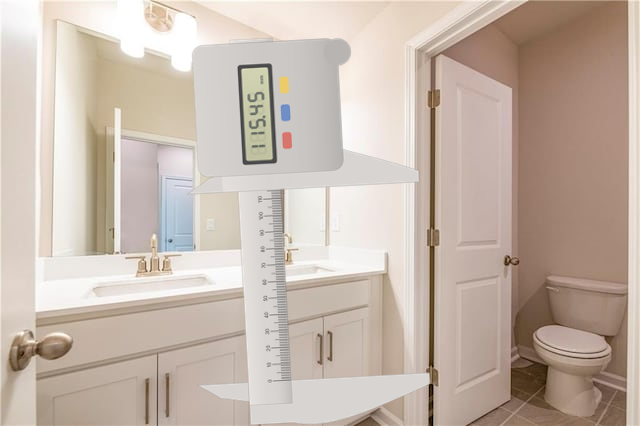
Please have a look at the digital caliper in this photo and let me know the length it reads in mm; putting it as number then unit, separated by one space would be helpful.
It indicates 115.45 mm
